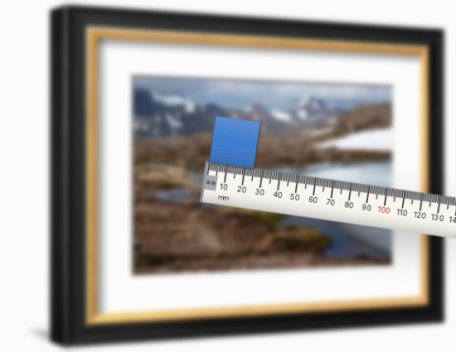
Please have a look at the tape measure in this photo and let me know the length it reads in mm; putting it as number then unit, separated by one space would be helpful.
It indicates 25 mm
